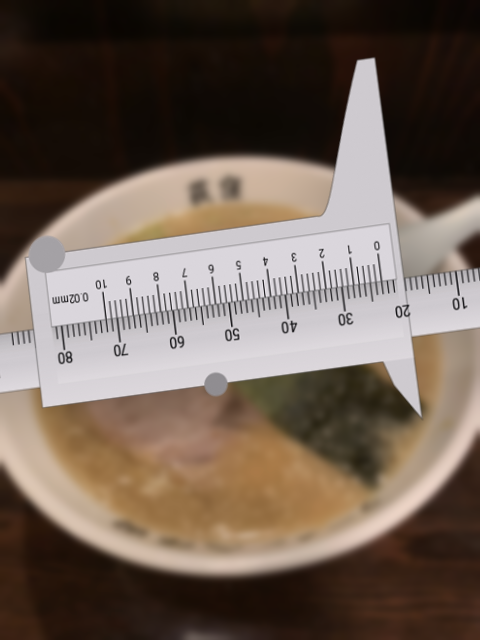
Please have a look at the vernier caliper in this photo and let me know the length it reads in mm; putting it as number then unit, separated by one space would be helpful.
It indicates 23.0 mm
